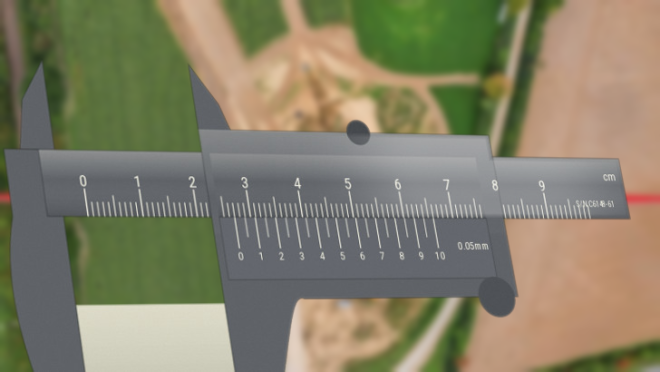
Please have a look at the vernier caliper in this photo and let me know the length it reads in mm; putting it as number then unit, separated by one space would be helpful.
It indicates 27.0 mm
